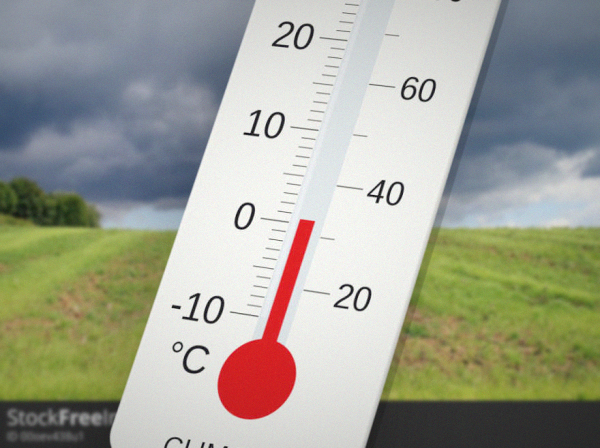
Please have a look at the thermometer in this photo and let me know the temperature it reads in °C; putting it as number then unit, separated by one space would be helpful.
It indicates 0.5 °C
